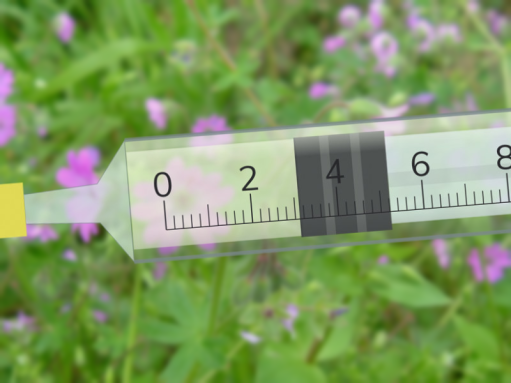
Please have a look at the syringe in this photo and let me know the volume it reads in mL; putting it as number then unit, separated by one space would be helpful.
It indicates 3.1 mL
